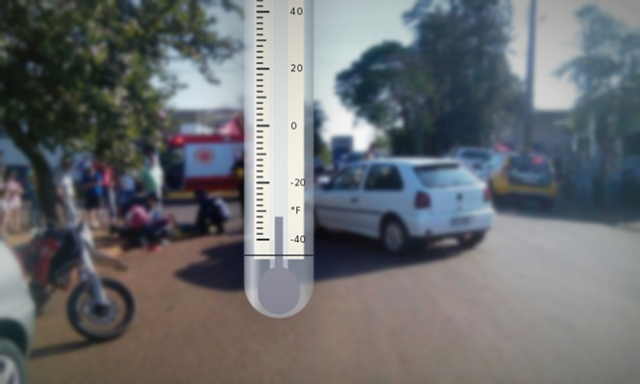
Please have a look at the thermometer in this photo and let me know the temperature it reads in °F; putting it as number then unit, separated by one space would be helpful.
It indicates -32 °F
